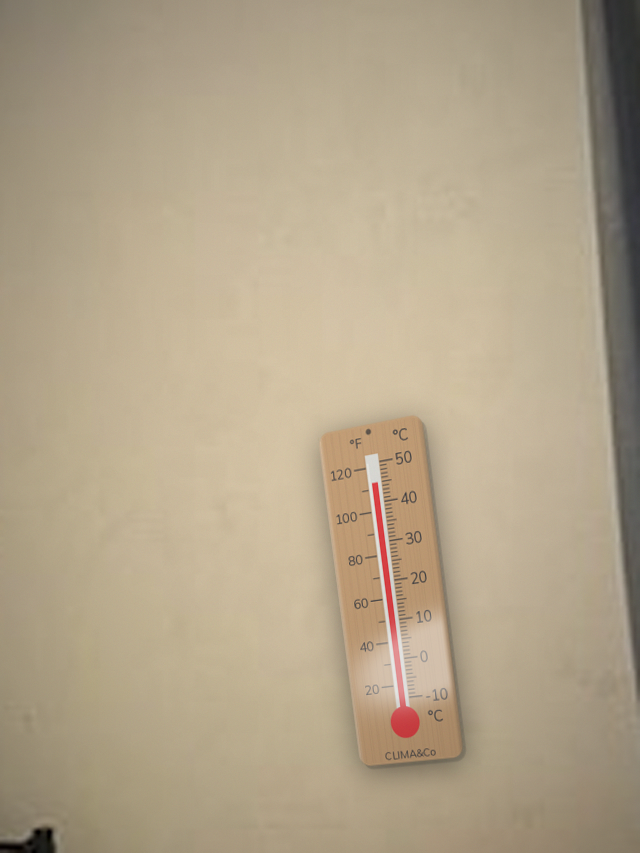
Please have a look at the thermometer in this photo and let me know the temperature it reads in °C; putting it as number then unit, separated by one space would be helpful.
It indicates 45 °C
